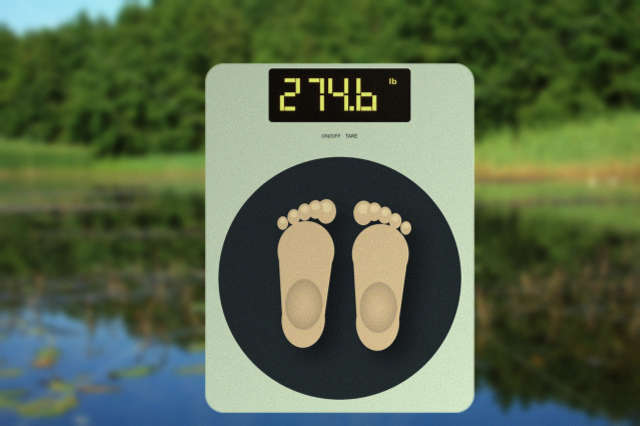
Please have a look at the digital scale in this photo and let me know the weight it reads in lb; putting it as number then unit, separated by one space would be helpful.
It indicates 274.6 lb
